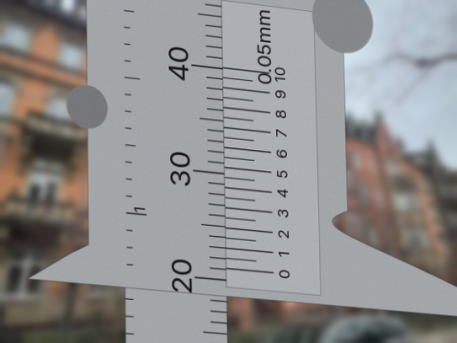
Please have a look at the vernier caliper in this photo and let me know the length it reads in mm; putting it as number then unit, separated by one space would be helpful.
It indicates 21.1 mm
